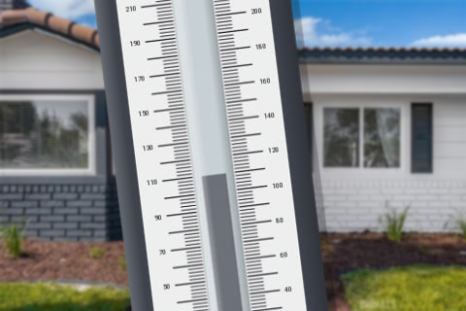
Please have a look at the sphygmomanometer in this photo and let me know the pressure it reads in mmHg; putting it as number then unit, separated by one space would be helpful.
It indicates 110 mmHg
